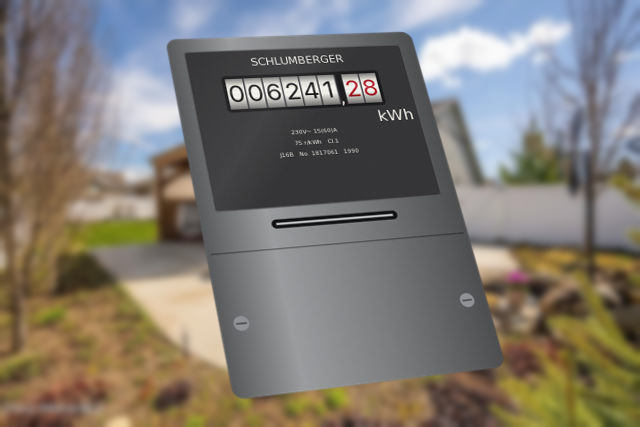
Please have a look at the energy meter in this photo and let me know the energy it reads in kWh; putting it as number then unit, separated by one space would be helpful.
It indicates 6241.28 kWh
